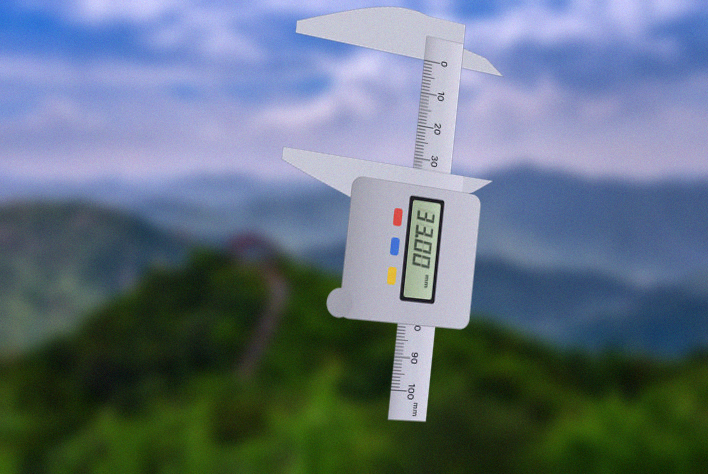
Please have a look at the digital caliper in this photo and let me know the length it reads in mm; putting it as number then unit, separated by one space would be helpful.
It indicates 33.00 mm
